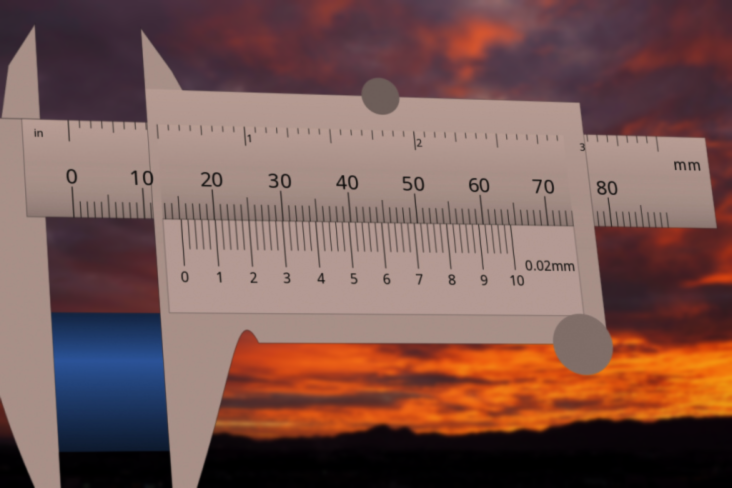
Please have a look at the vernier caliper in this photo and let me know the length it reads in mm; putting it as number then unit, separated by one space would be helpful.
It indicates 15.2 mm
